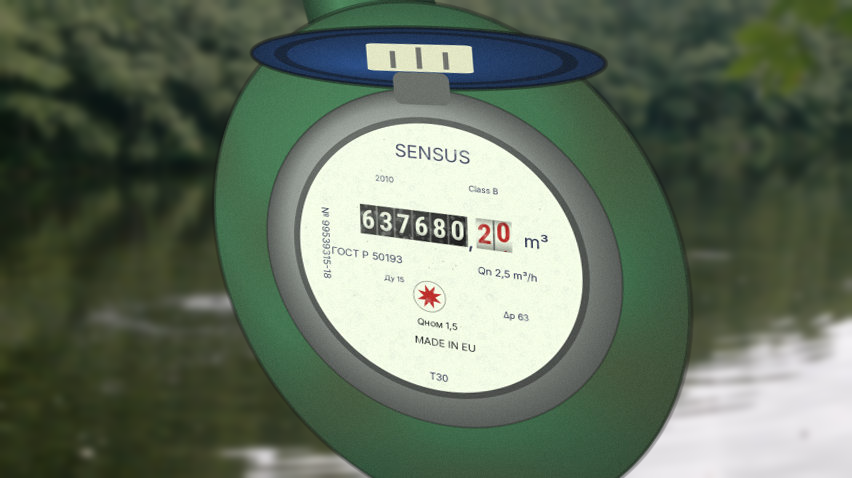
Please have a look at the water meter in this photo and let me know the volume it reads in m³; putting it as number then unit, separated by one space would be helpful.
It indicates 637680.20 m³
